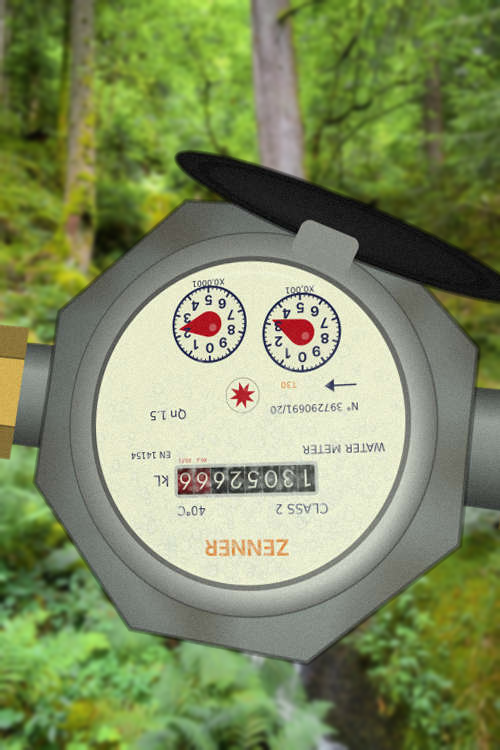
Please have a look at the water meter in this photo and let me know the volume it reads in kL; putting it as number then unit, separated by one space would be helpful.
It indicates 130526.6632 kL
